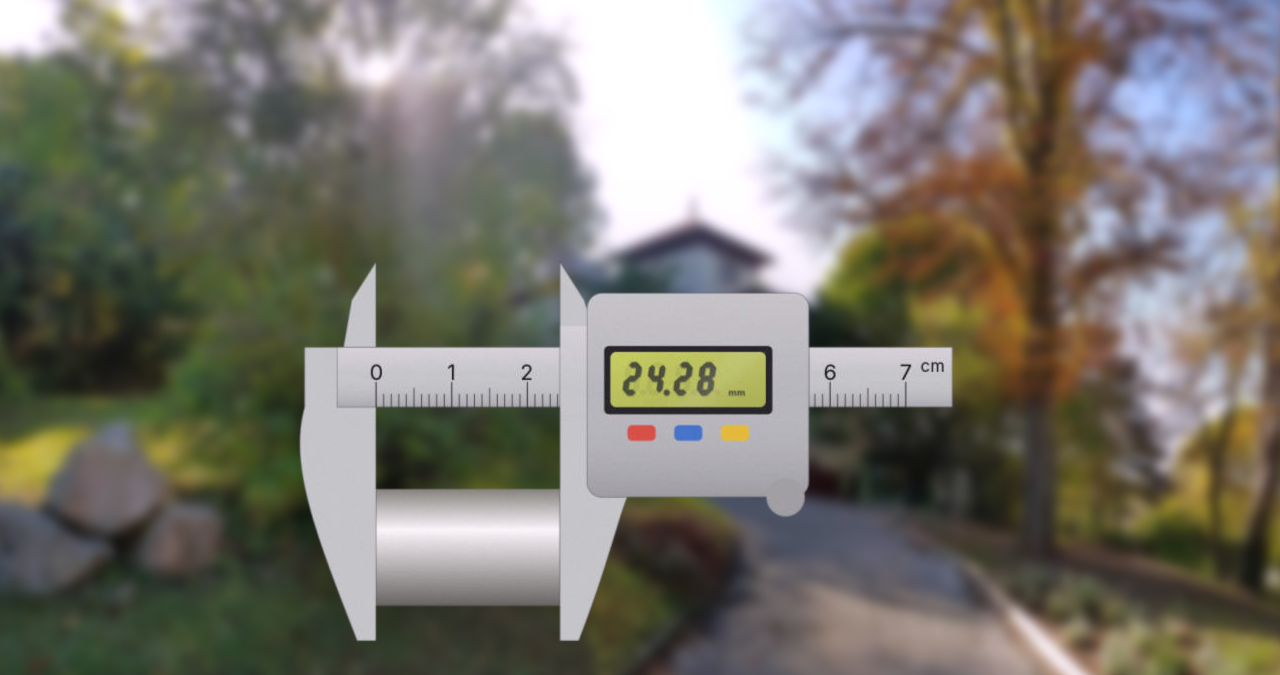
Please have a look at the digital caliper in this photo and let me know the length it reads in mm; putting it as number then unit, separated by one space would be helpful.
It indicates 24.28 mm
